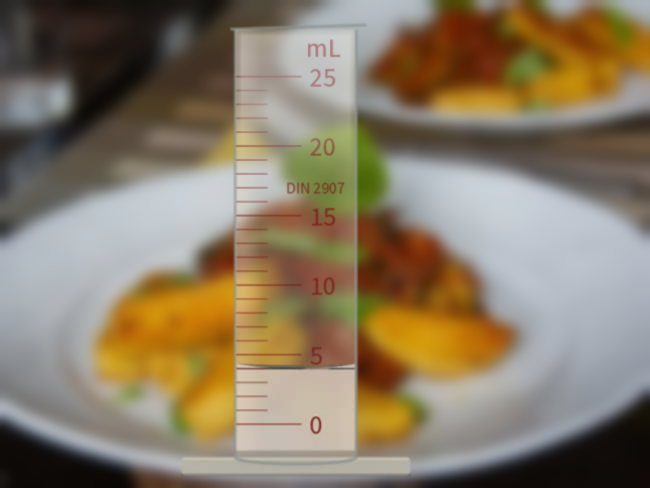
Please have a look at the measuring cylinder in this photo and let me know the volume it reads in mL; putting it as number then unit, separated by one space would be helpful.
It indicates 4 mL
